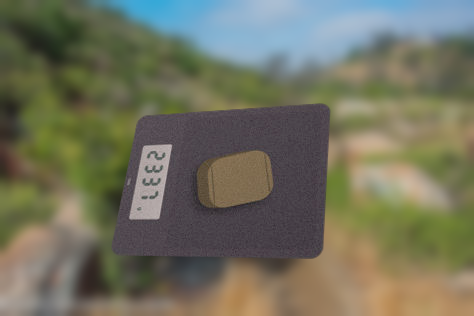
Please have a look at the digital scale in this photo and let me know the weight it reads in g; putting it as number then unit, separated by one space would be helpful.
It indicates 2337 g
